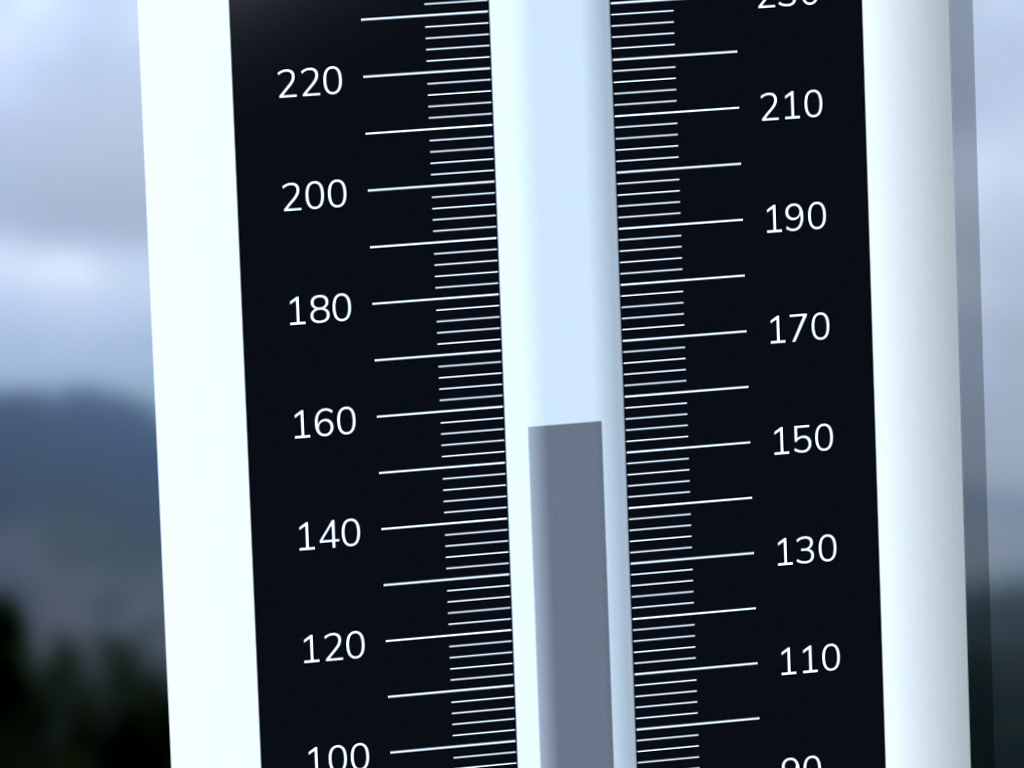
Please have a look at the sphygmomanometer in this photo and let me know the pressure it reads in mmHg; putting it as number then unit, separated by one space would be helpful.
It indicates 156 mmHg
